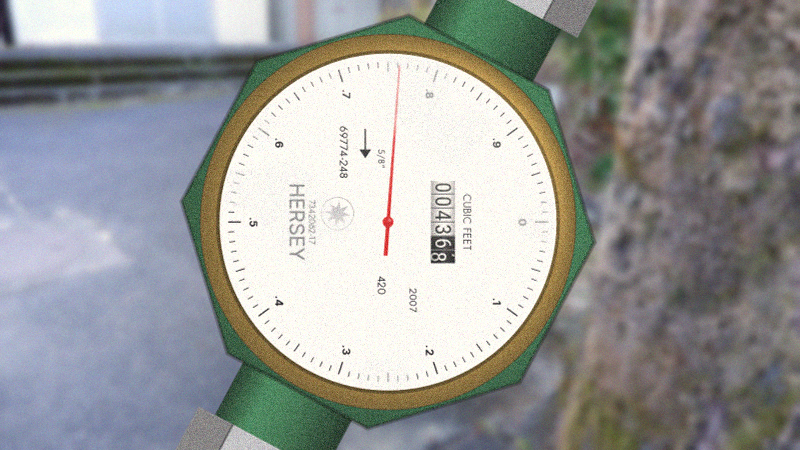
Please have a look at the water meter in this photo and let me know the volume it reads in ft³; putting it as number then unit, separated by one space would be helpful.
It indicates 4367.76 ft³
